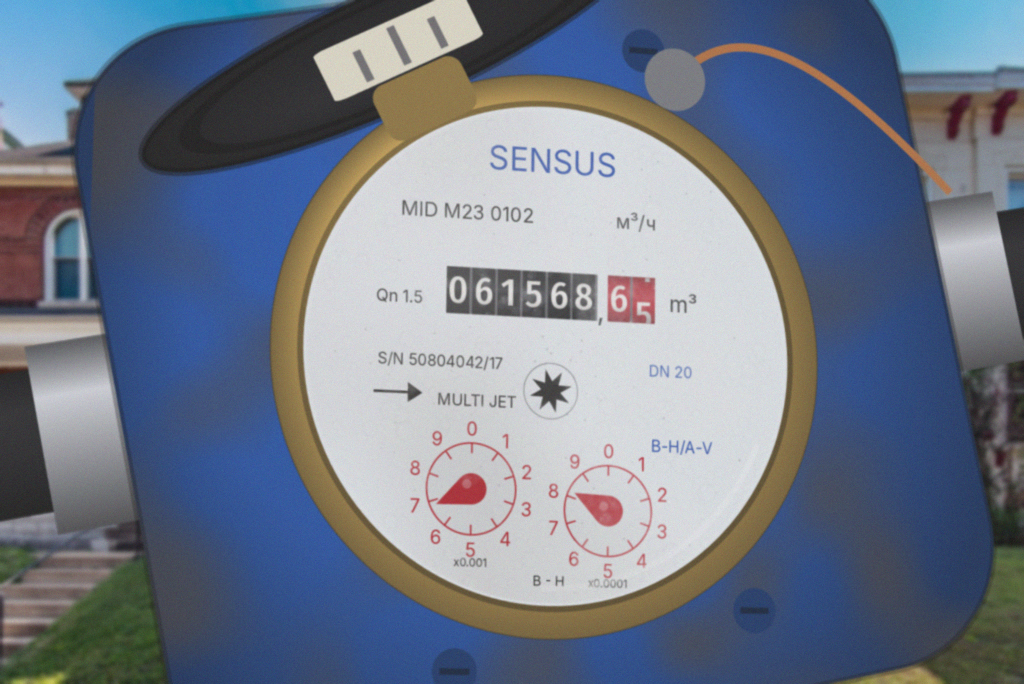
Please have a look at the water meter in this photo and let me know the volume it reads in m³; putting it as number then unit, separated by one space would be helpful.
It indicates 61568.6468 m³
